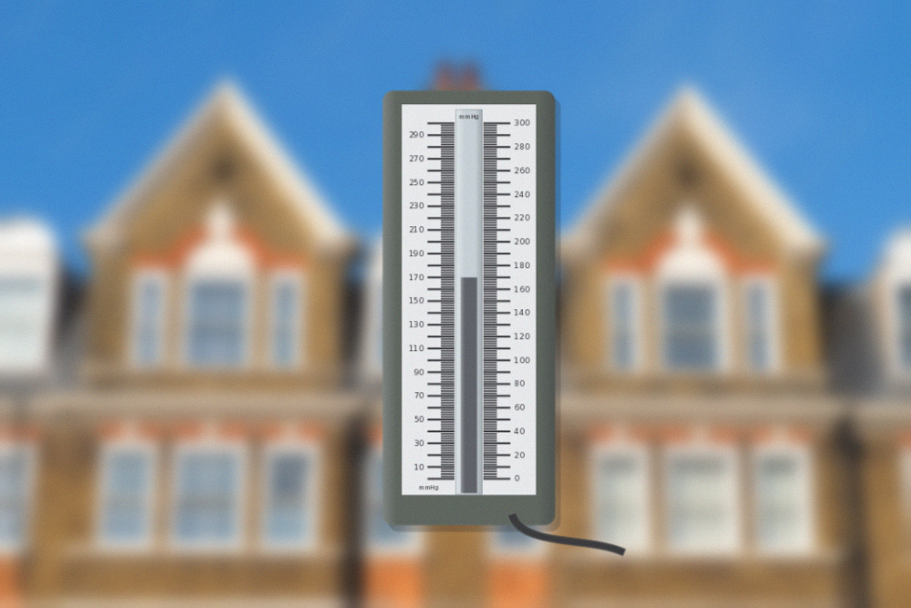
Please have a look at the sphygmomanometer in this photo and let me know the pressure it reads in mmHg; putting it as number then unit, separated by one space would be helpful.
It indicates 170 mmHg
